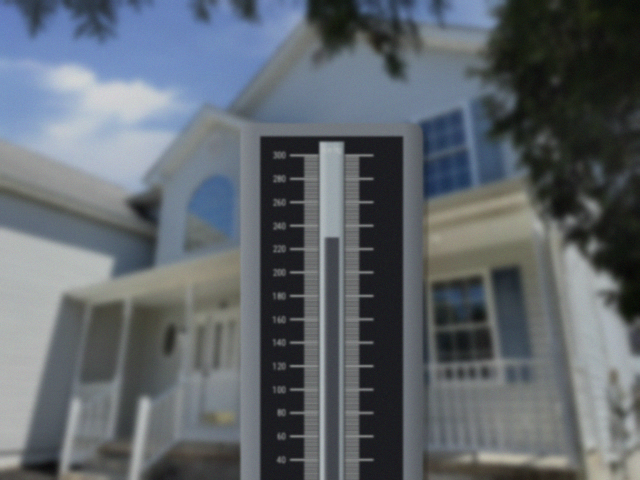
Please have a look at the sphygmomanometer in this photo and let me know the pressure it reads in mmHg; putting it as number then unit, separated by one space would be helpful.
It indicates 230 mmHg
